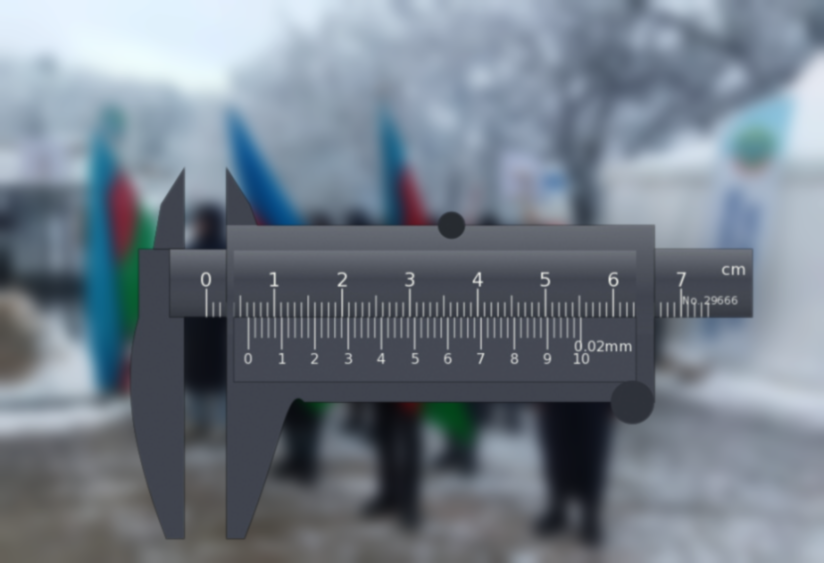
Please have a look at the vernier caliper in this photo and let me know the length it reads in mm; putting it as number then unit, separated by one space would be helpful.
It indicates 6.2 mm
